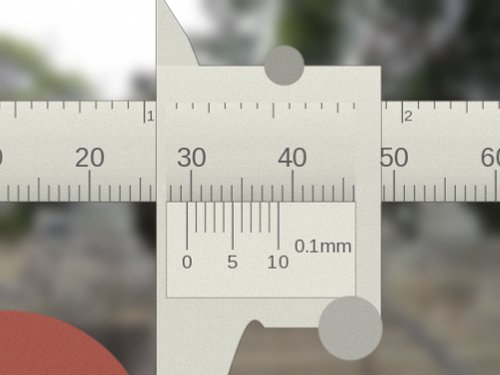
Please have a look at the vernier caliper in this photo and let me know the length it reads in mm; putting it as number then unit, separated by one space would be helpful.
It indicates 29.6 mm
